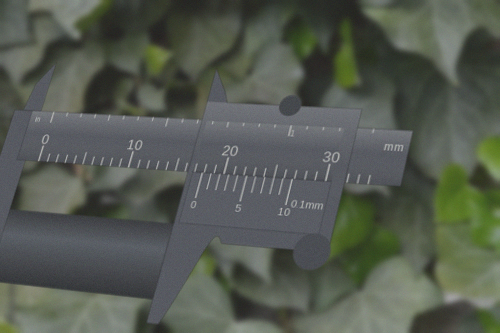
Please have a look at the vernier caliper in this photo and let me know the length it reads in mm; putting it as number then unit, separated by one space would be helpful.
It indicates 17.8 mm
